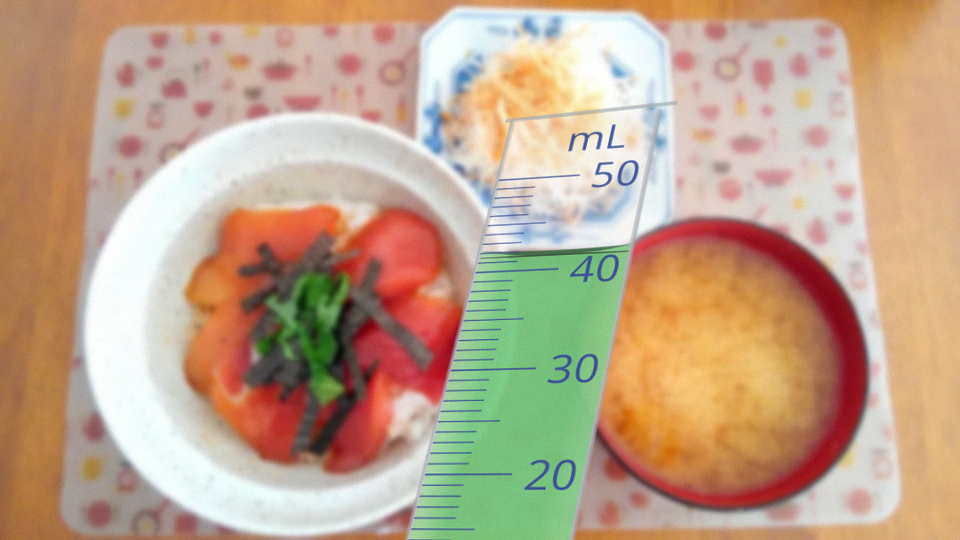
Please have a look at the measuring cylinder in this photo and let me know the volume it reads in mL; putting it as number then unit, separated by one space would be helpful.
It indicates 41.5 mL
